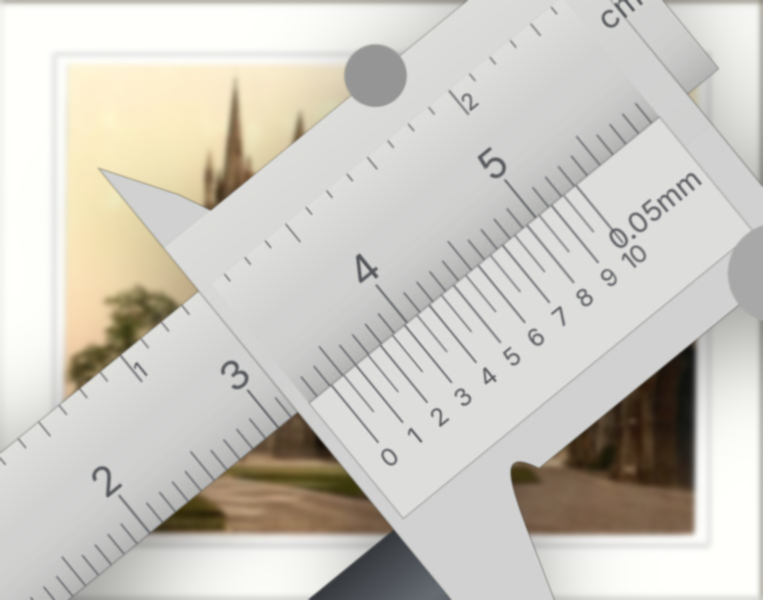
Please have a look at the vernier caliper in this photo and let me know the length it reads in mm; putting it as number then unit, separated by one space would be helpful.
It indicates 34.1 mm
